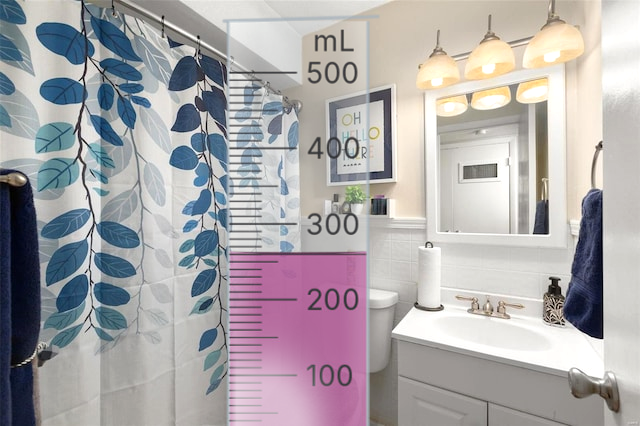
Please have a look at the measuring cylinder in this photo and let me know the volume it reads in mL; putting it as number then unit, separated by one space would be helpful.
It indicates 260 mL
